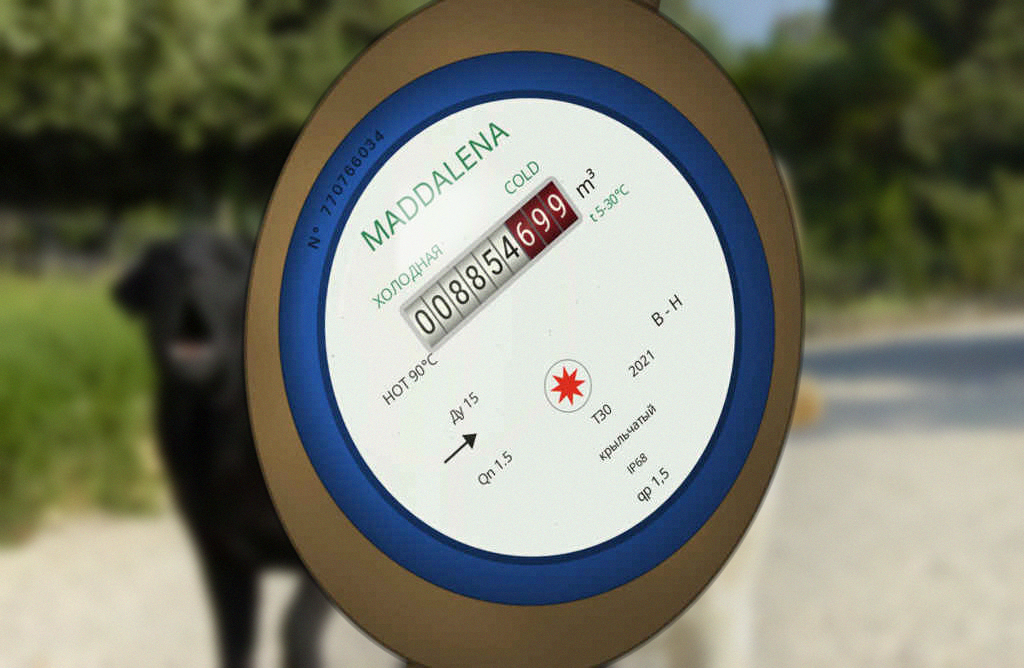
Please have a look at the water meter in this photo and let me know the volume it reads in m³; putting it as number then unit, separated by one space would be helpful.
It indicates 8854.699 m³
